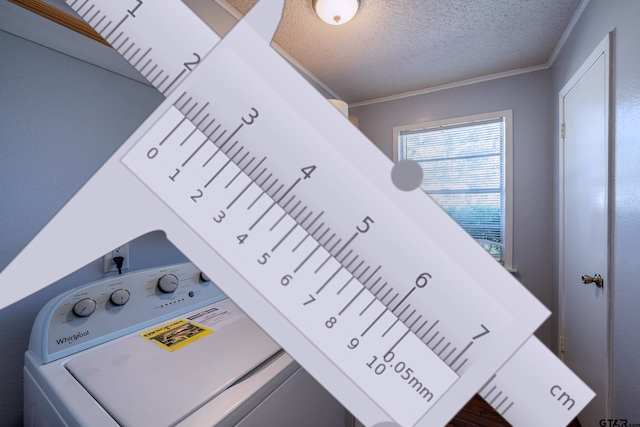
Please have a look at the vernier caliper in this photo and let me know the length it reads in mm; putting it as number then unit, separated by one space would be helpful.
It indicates 24.2 mm
